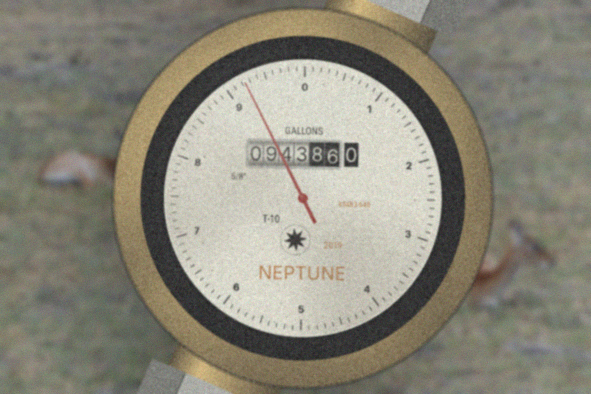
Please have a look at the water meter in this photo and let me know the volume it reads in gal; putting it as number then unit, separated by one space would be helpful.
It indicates 943859.2 gal
